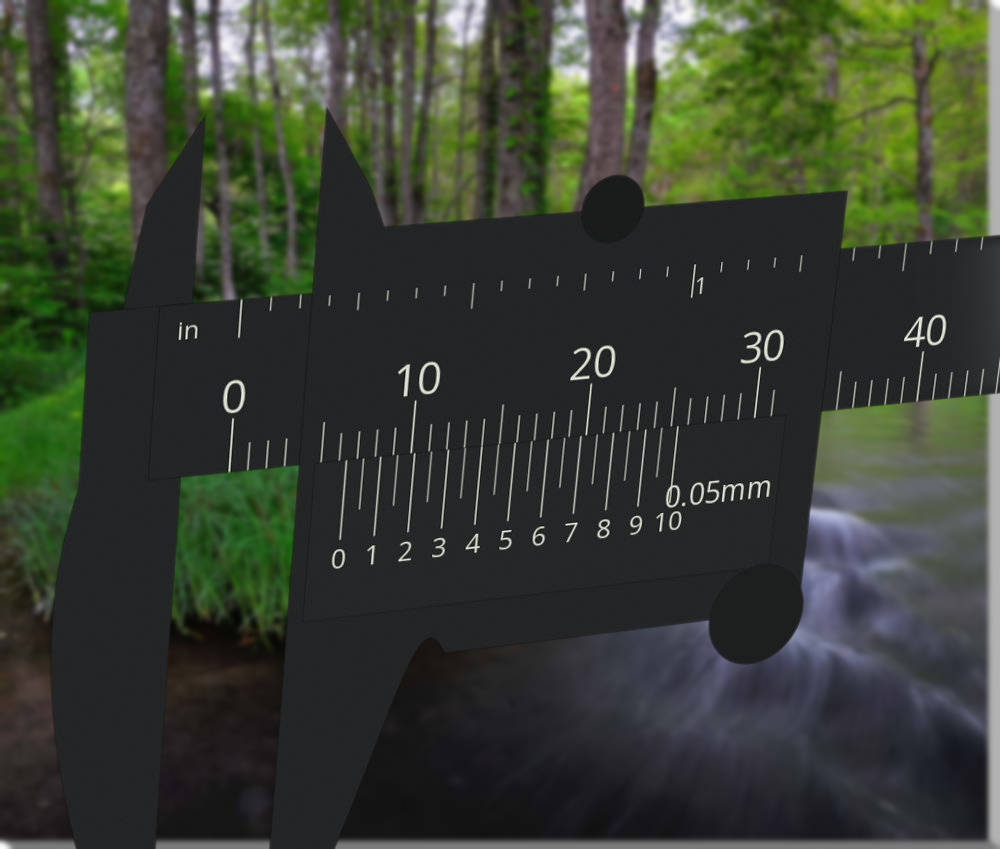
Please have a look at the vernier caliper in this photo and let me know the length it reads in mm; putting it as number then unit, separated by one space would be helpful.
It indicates 6.4 mm
